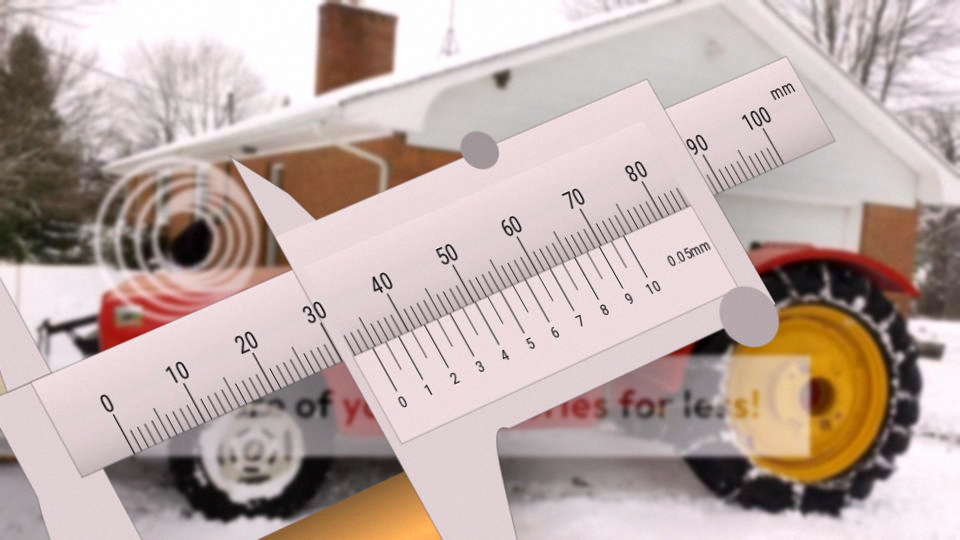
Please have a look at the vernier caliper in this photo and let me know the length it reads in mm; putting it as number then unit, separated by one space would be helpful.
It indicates 34.6 mm
